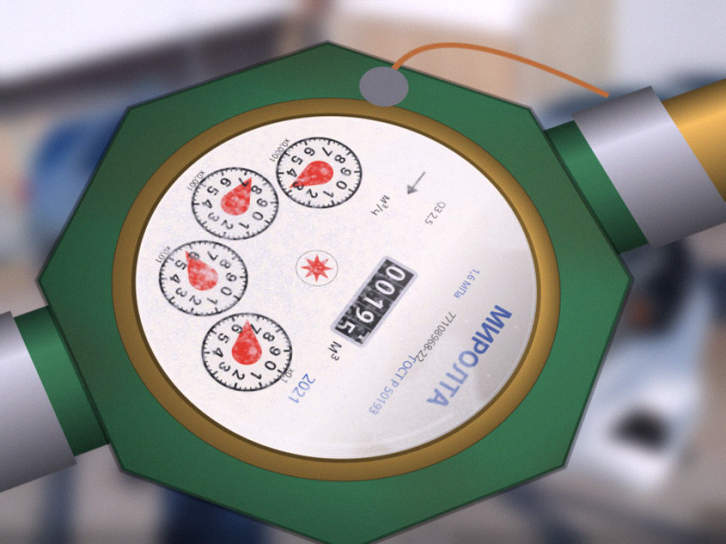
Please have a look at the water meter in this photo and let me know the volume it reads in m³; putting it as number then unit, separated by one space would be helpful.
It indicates 194.6573 m³
